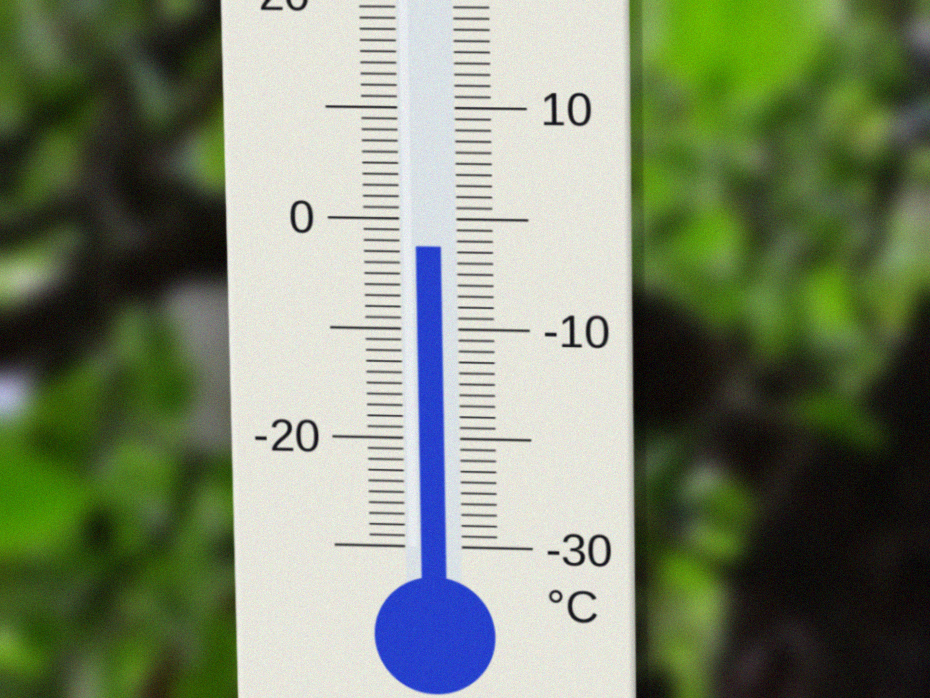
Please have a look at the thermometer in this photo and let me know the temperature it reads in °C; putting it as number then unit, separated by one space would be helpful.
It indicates -2.5 °C
